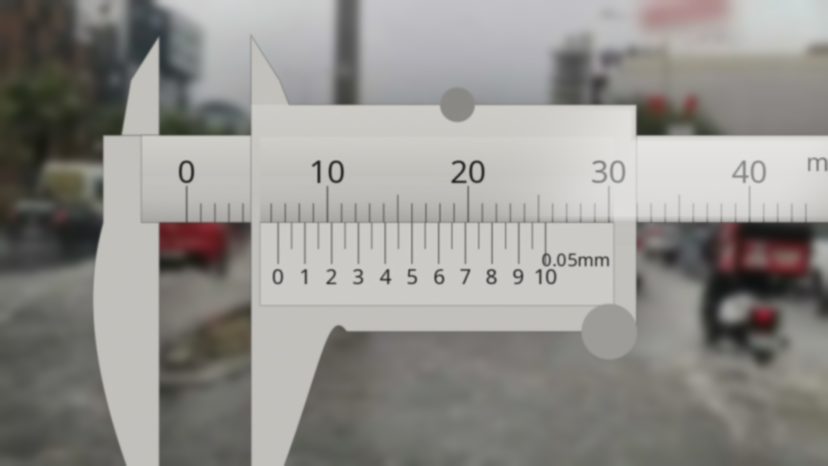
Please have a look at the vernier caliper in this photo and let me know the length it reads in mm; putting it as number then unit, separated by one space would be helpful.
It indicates 6.5 mm
